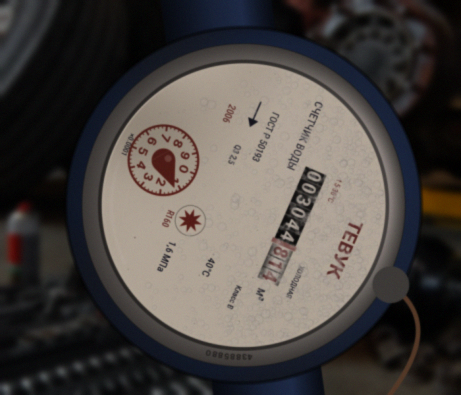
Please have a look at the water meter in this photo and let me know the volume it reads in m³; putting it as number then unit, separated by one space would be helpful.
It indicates 3044.8141 m³
